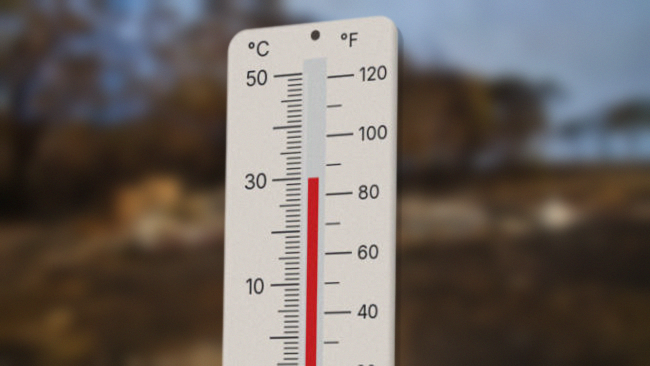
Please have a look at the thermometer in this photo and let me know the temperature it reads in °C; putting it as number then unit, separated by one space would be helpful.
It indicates 30 °C
